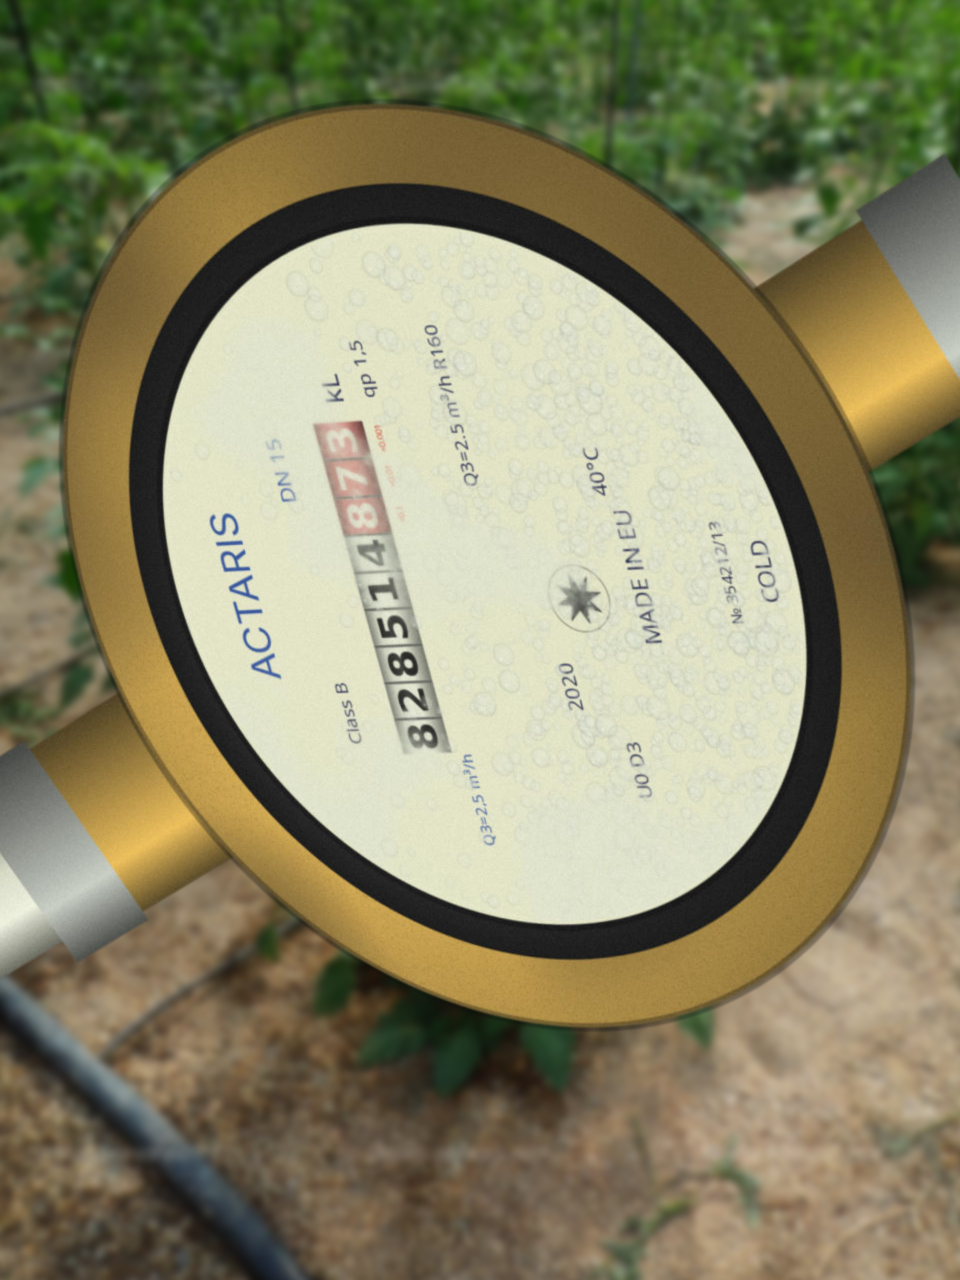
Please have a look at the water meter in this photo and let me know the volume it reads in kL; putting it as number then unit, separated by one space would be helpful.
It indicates 828514.873 kL
